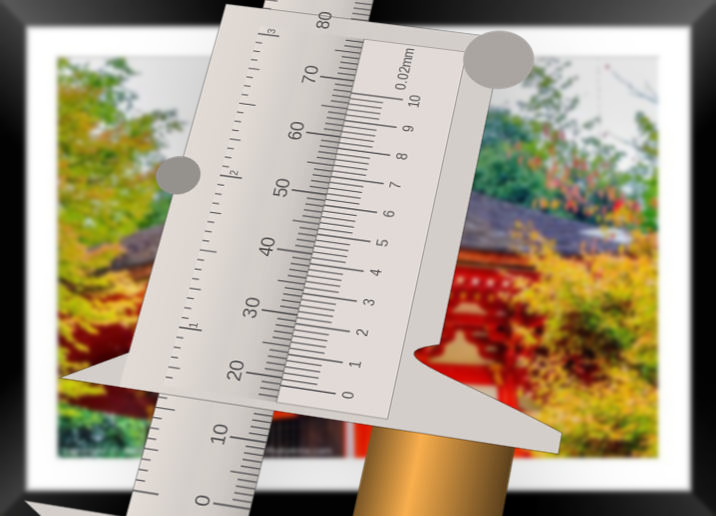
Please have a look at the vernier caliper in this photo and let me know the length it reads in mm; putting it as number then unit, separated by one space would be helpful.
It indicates 18.8 mm
